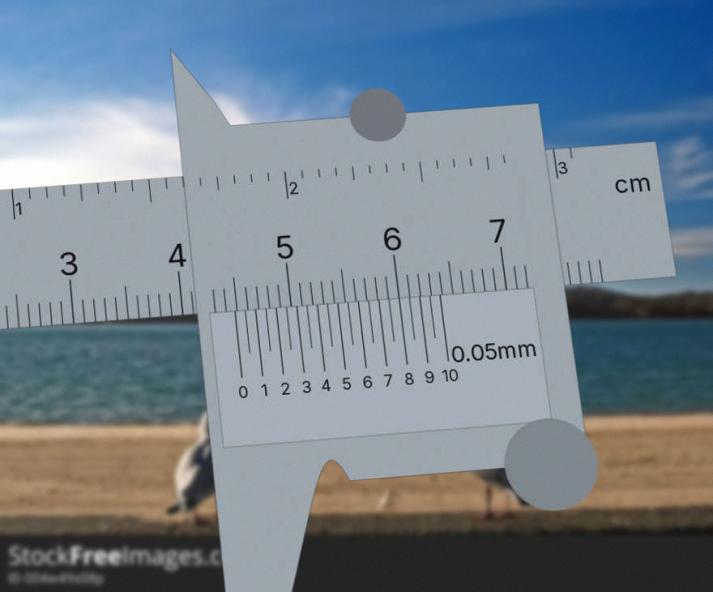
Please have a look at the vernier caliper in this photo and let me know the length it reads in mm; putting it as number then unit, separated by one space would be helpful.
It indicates 44.8 mm
